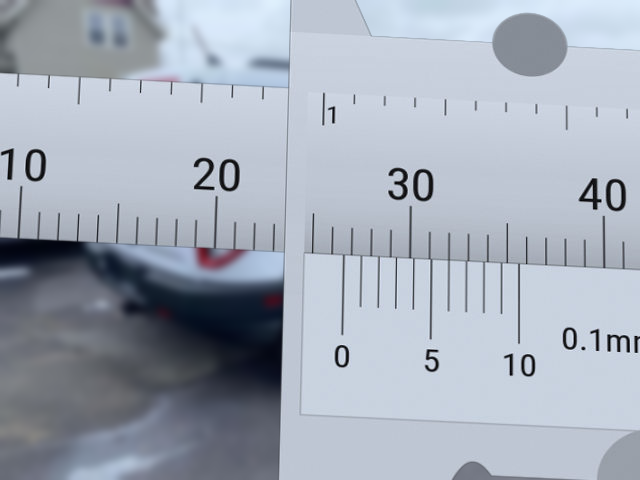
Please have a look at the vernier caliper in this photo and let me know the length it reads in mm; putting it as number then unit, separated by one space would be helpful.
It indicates 26.6 mm
